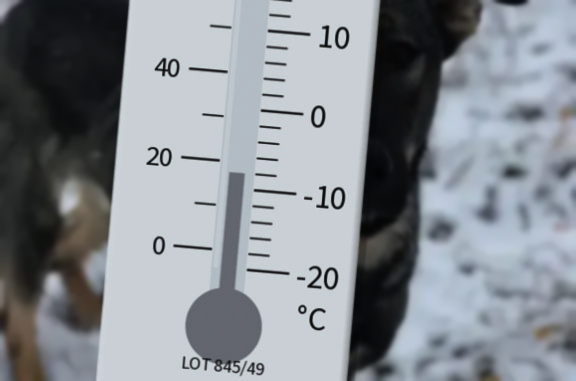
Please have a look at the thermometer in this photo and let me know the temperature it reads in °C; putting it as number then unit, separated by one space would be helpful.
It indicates -8 °C
